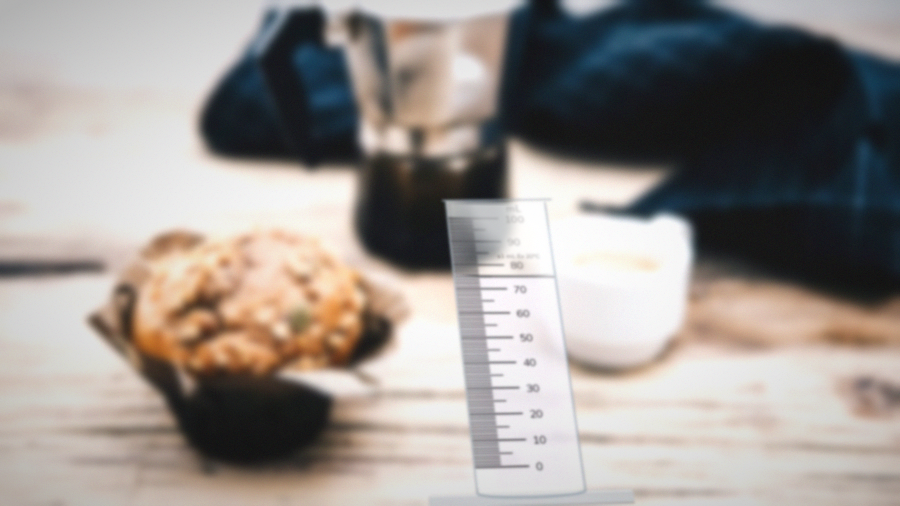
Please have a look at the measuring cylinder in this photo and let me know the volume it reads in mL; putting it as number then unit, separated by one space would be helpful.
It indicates 75 mL
